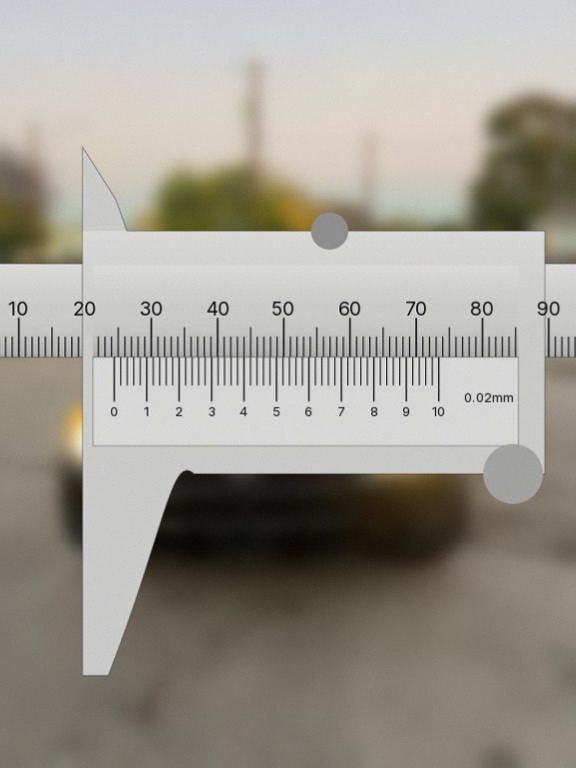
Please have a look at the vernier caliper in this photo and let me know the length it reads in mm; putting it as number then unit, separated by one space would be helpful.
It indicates 24.4 mm
